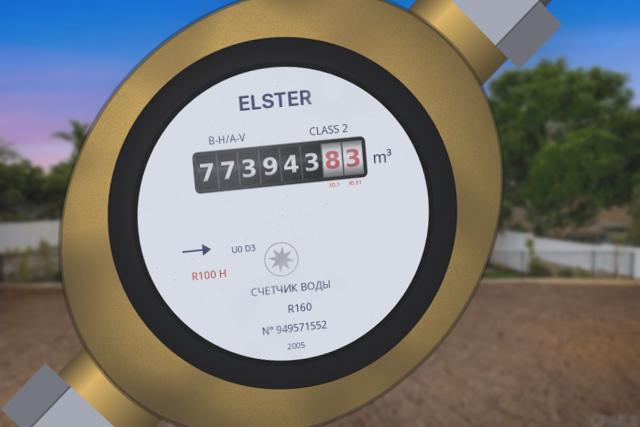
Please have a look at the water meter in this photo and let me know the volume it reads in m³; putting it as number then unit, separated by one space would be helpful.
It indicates 773943.83 m³
